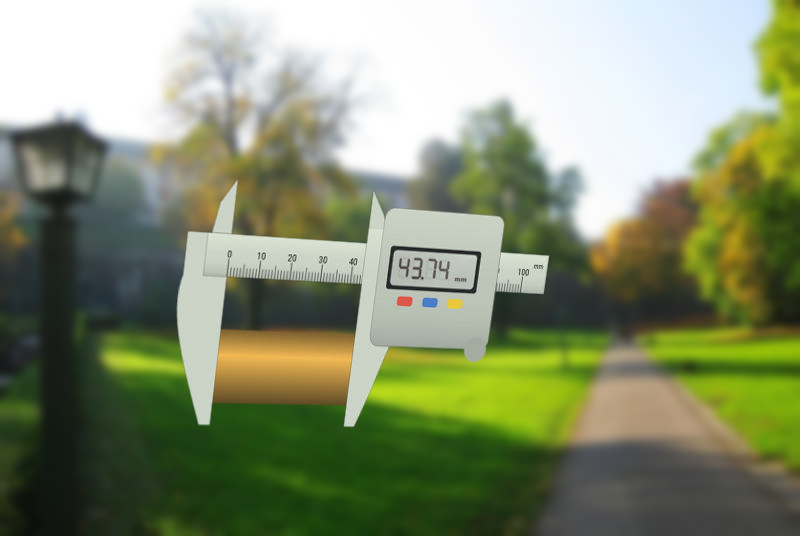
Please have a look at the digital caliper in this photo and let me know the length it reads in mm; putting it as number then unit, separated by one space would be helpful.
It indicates 43.74 mm
